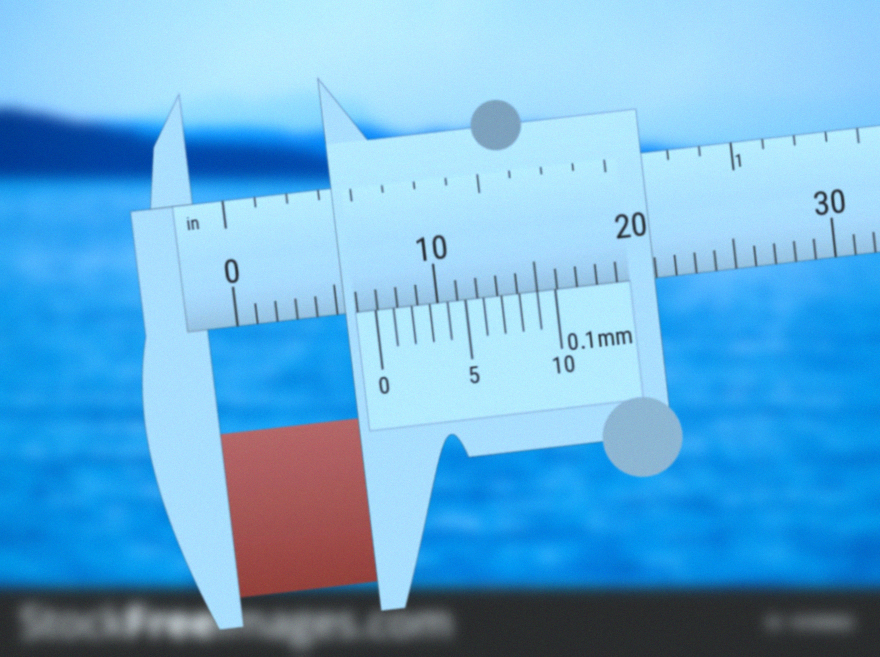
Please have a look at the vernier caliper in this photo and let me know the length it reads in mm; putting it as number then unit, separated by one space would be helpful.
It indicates 6.9 mm
